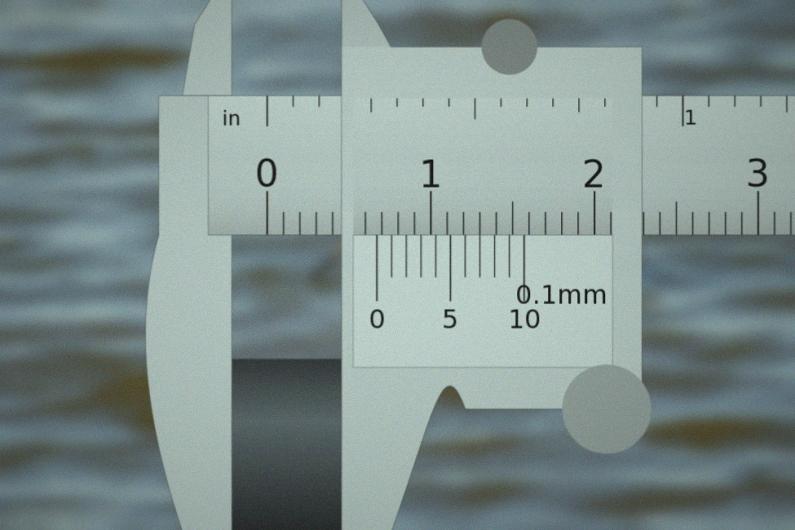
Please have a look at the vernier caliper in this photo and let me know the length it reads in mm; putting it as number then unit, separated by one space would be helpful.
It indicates 6.7 mm
